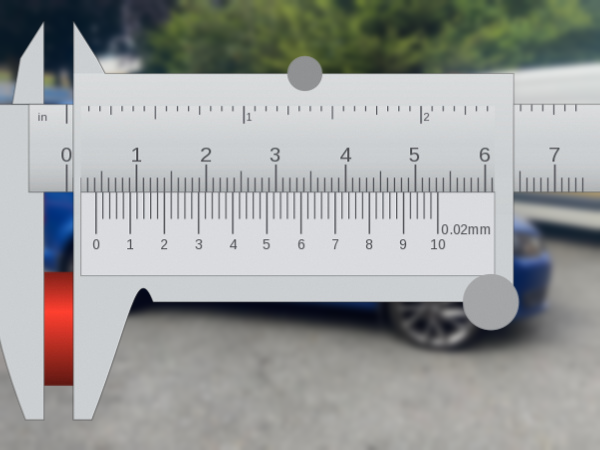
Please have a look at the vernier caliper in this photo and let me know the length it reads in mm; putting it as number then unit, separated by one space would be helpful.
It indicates 4.2 mm
